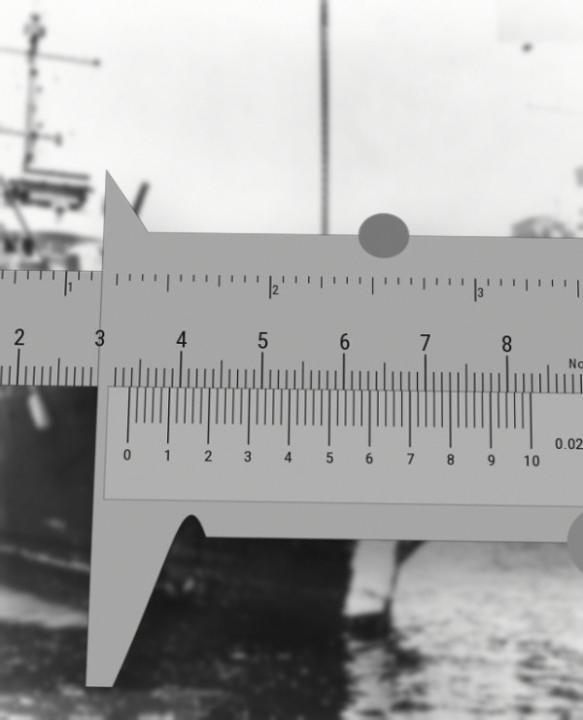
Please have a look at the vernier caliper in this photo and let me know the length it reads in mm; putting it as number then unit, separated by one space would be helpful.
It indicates 33.8 mm
